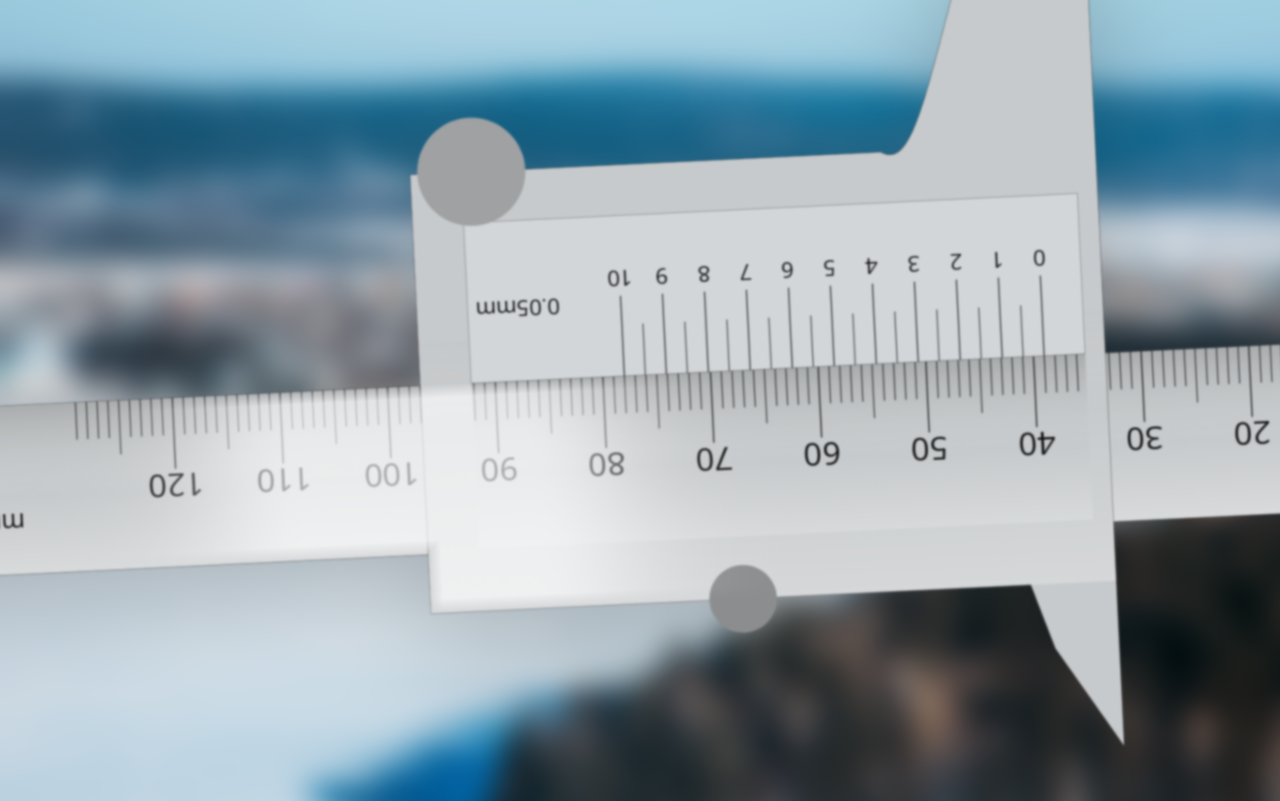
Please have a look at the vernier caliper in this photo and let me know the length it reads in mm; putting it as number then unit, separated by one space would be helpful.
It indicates 39.0 mm
